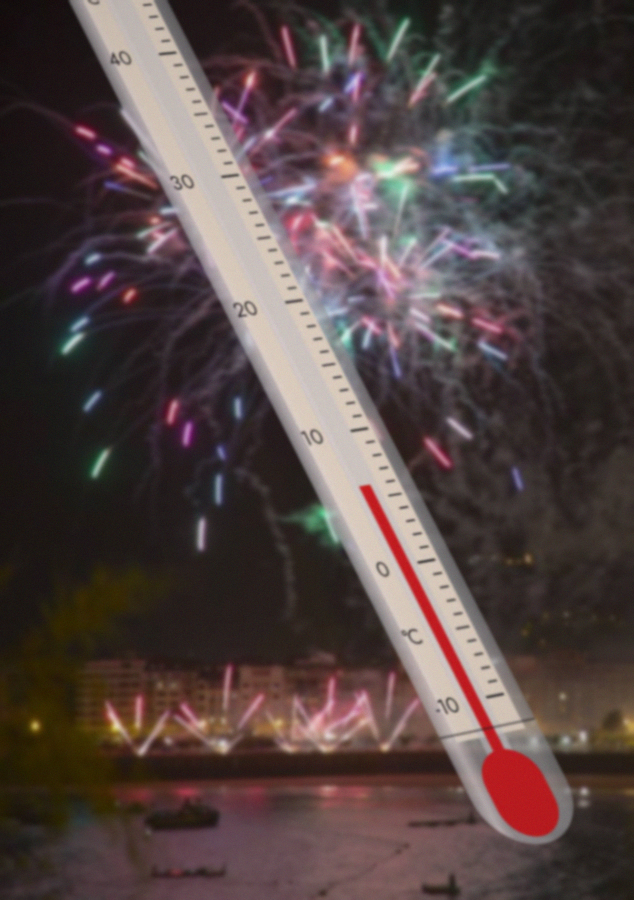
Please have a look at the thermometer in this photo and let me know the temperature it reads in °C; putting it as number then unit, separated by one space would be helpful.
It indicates 6 °C
